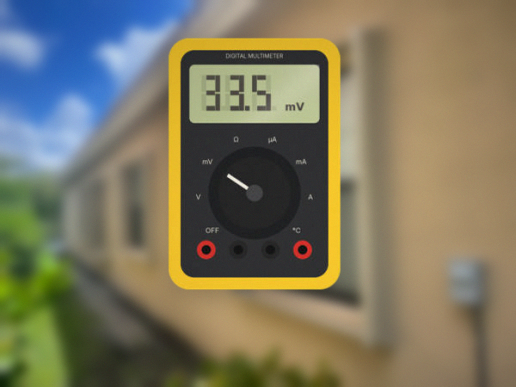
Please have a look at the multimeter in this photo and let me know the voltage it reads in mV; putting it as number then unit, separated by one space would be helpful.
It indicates 33.5 mV
